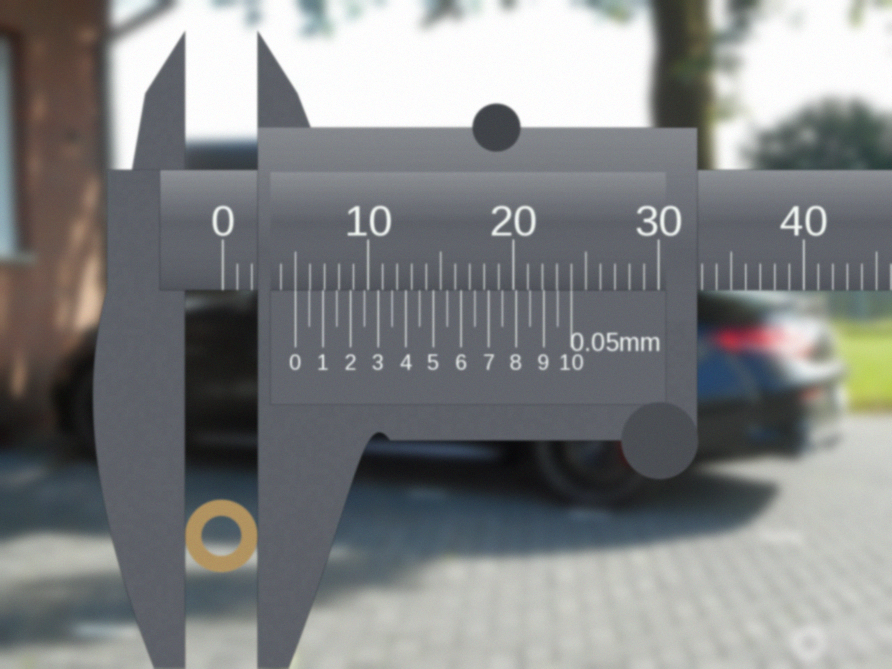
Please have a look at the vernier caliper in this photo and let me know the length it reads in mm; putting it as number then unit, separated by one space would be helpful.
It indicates 5.0 mm
